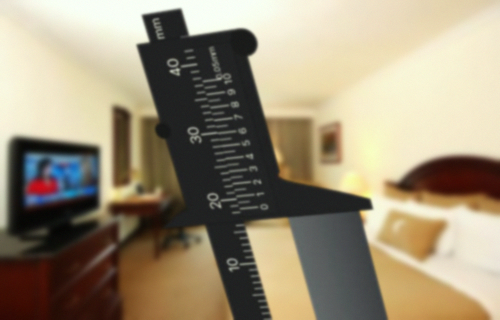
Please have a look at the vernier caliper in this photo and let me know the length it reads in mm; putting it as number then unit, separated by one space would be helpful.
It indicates 18.5 mm
